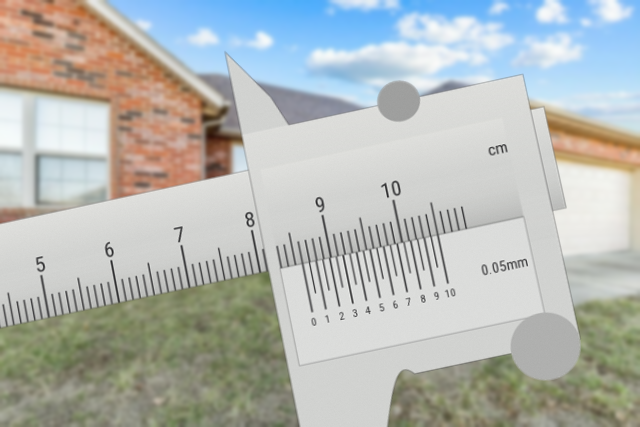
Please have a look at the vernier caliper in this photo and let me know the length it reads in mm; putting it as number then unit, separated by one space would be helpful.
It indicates 86.0 mm
